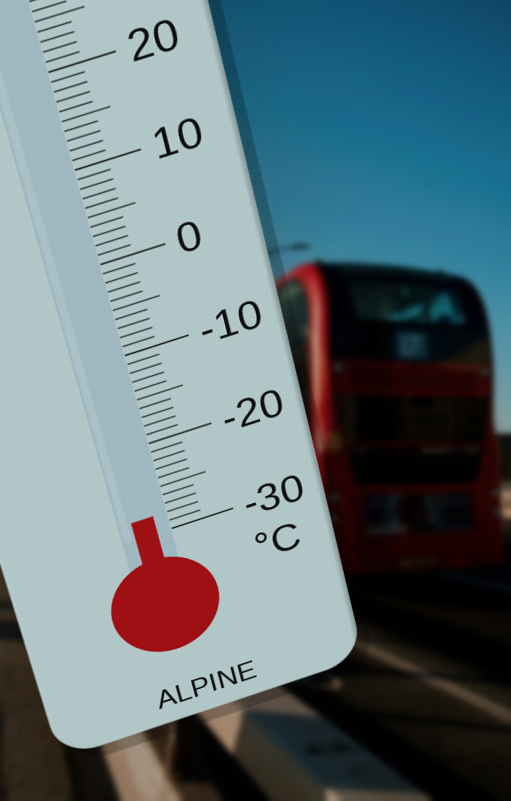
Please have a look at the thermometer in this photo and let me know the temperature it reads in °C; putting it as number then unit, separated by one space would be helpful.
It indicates -28 °C
